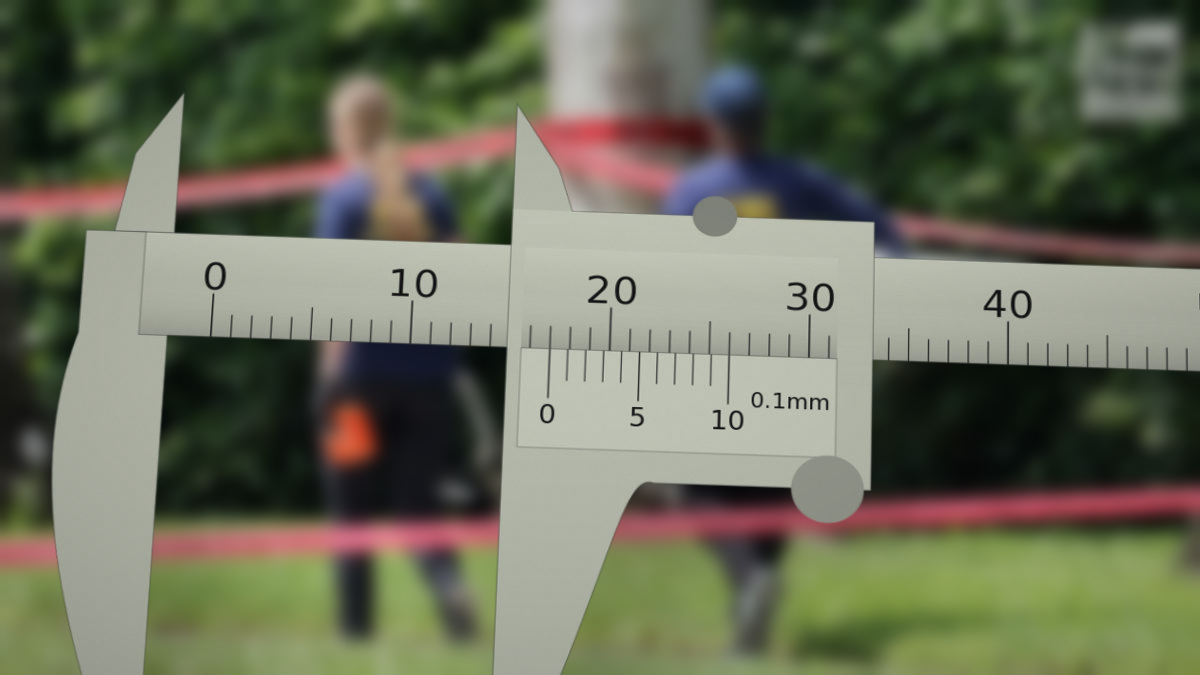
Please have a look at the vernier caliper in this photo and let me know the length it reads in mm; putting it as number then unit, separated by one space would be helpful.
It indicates 17.0 mm
